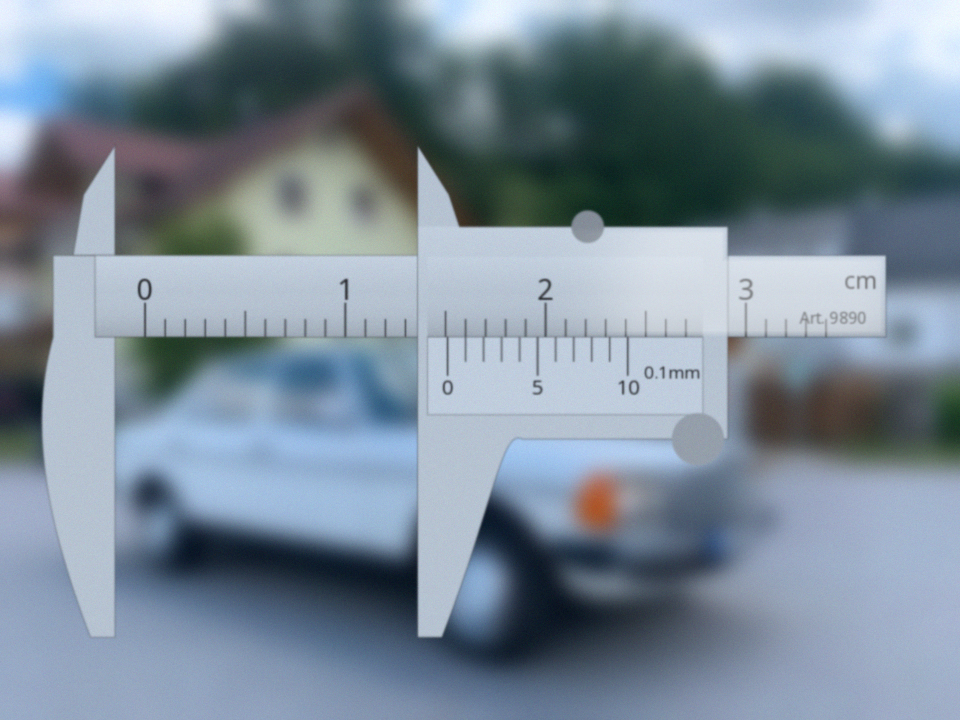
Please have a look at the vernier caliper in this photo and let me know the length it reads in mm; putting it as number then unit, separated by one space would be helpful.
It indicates 15.1 mm
